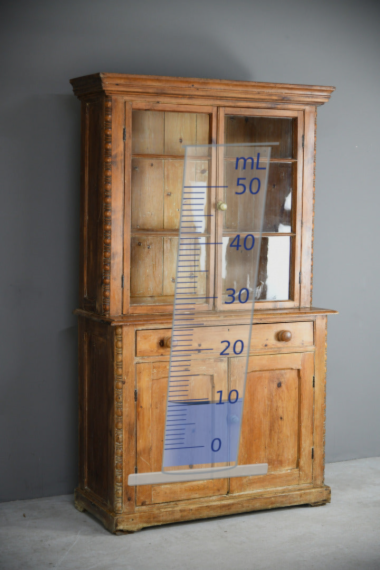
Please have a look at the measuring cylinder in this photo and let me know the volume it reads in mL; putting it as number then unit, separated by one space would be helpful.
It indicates 9 mL
